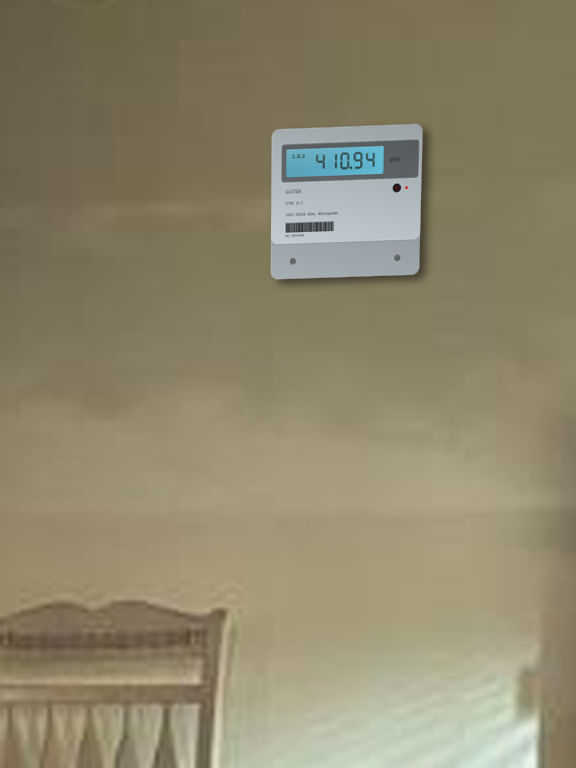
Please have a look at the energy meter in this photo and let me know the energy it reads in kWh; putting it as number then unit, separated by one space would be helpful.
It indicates 410.94 kWh
